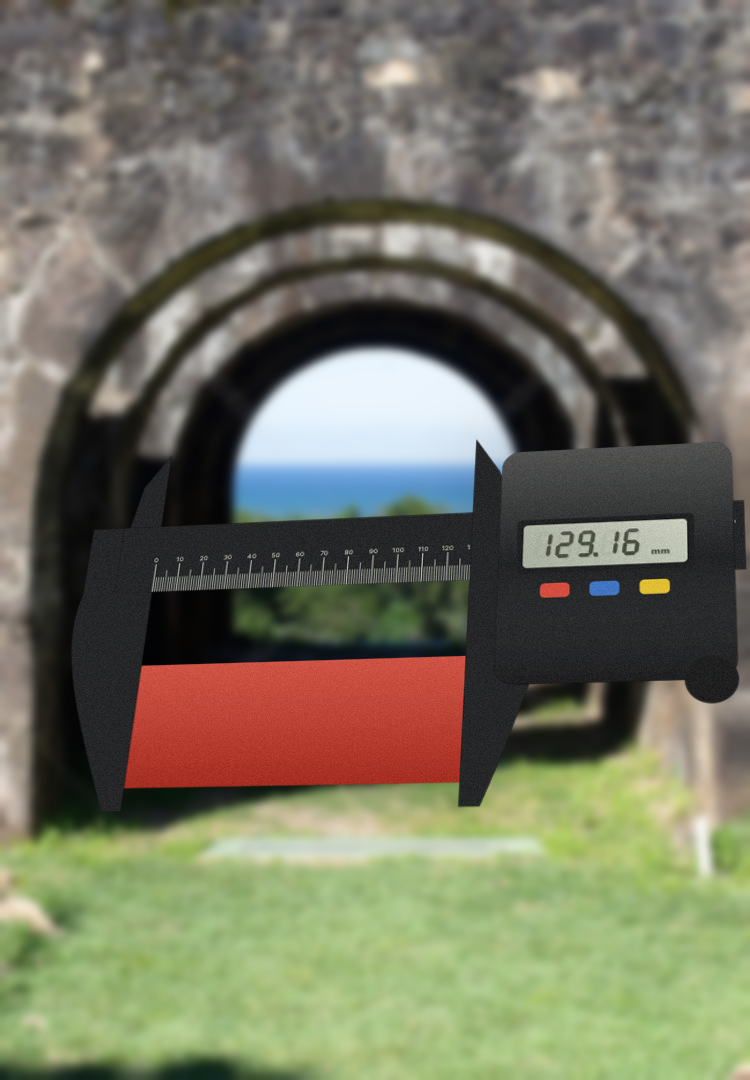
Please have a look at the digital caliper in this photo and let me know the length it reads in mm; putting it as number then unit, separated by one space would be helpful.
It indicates 129.16 mm
